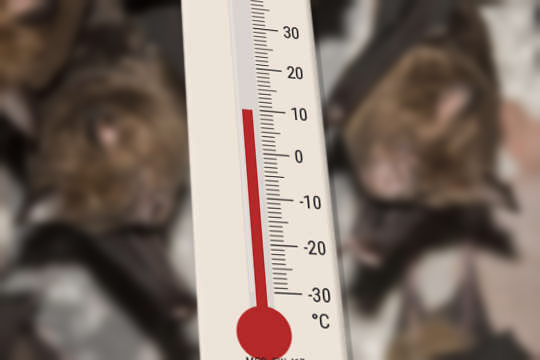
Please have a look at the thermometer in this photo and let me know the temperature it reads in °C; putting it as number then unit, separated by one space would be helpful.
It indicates 10 °C
